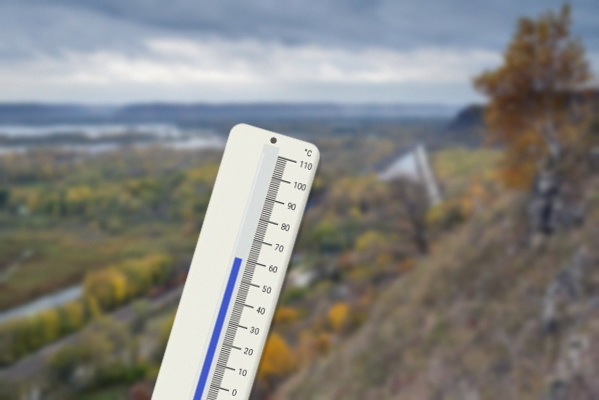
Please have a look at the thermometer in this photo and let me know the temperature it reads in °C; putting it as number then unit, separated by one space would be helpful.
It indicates 60 °C
